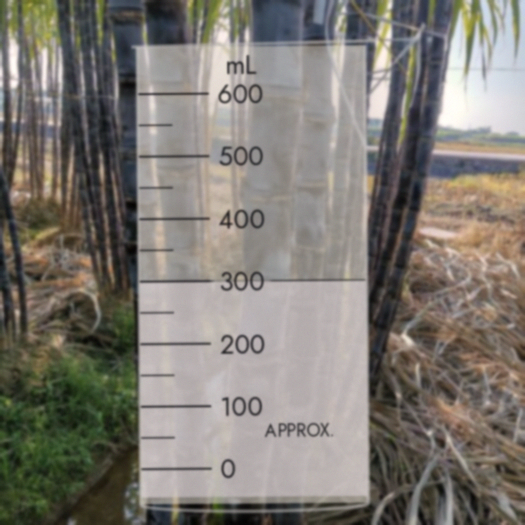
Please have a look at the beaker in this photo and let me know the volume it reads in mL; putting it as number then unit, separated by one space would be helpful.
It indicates 300 mL
